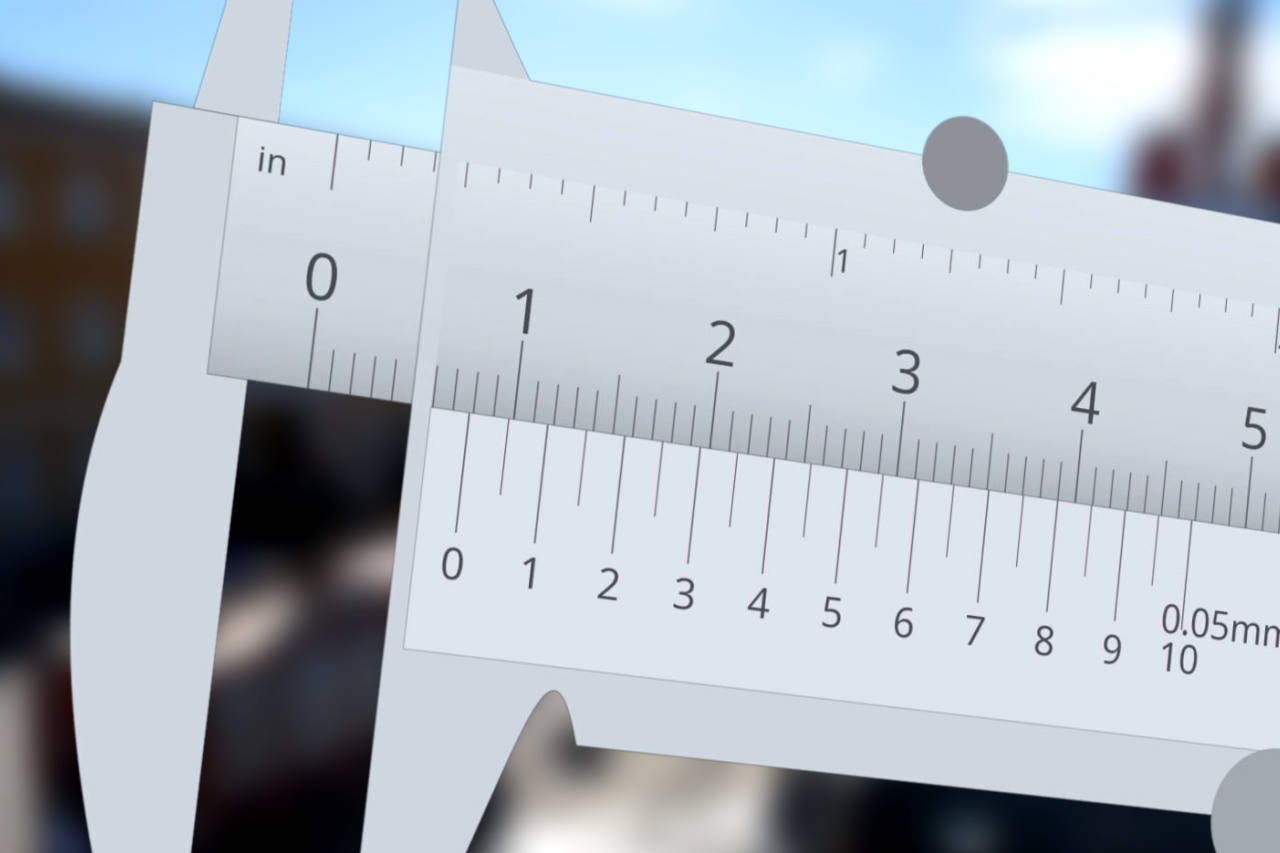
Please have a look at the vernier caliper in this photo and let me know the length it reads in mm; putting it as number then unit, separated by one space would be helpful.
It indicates 7.8 mm
